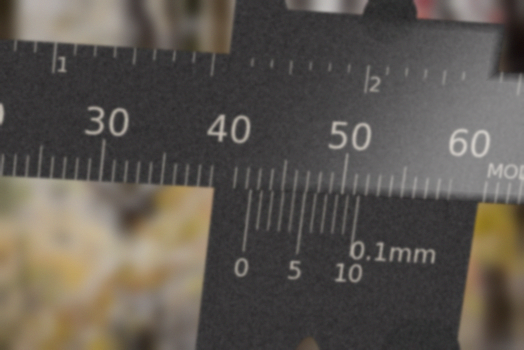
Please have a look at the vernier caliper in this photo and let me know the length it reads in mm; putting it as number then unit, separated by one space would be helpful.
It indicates 42.4 mm
